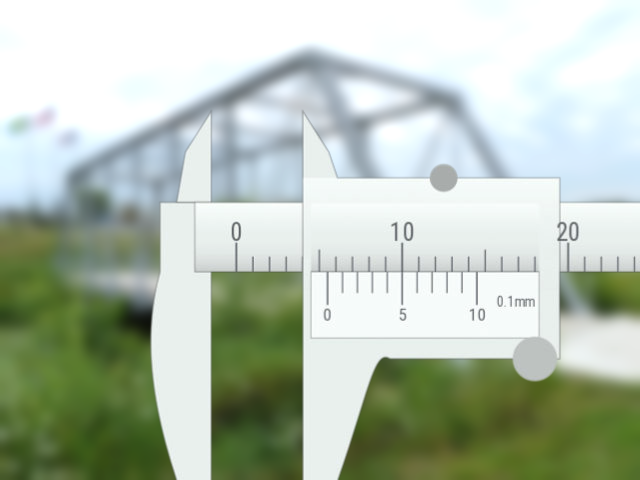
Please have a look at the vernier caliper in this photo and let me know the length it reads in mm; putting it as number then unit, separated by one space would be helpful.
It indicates 5.5 mm
